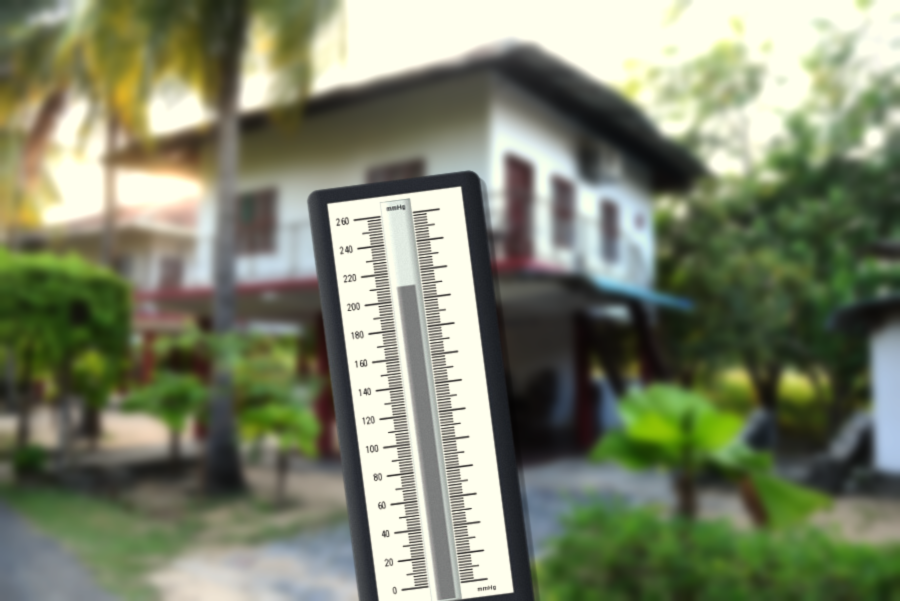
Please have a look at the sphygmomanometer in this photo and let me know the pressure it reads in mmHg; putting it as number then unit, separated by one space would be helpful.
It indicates 210 mmHg
